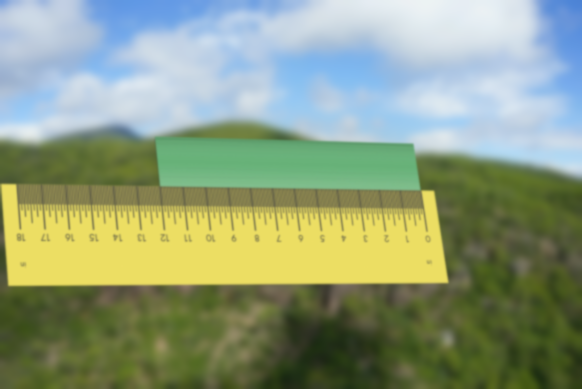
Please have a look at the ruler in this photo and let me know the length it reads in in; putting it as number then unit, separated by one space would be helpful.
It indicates 12 in
